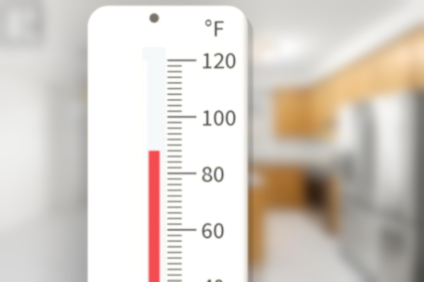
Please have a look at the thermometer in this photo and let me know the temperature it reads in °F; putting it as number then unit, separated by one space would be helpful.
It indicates 88 °F
